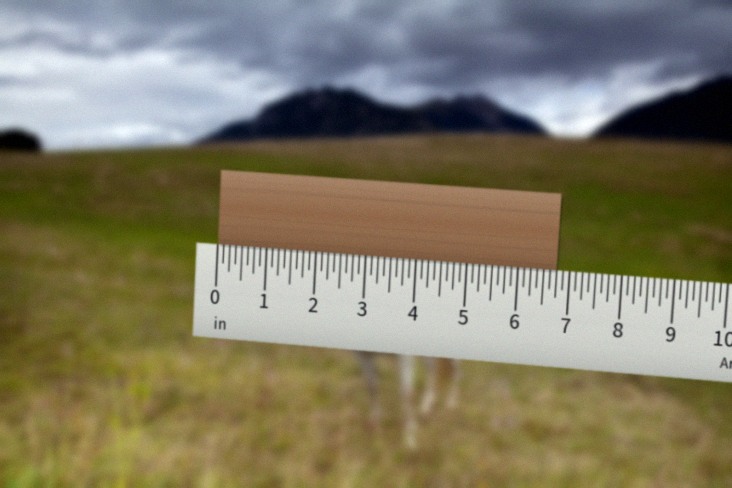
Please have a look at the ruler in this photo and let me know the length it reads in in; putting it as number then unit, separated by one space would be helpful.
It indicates 6.75 in
